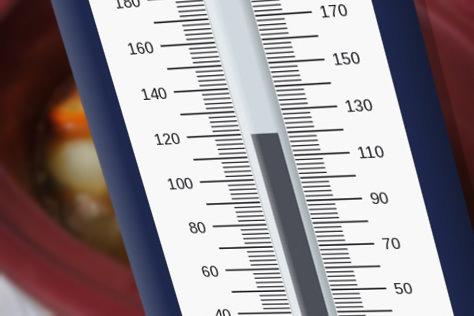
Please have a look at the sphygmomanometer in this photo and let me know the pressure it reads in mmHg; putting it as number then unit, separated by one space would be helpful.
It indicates 120 mmHg
